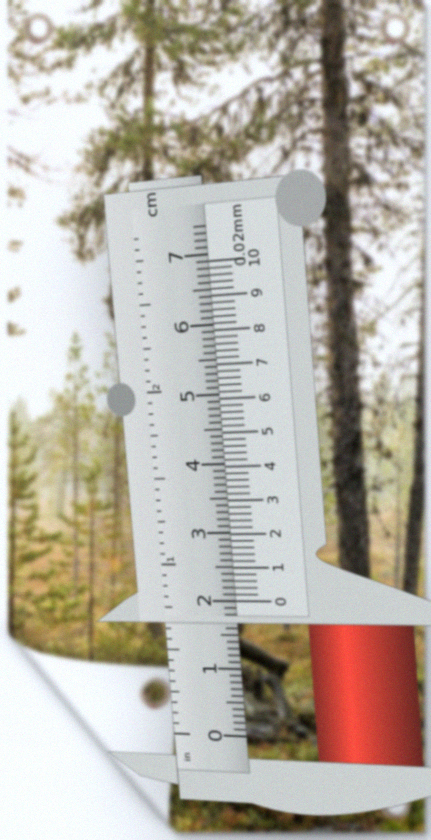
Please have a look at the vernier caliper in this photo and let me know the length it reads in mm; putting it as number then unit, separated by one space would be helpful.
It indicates 20.0 mm
